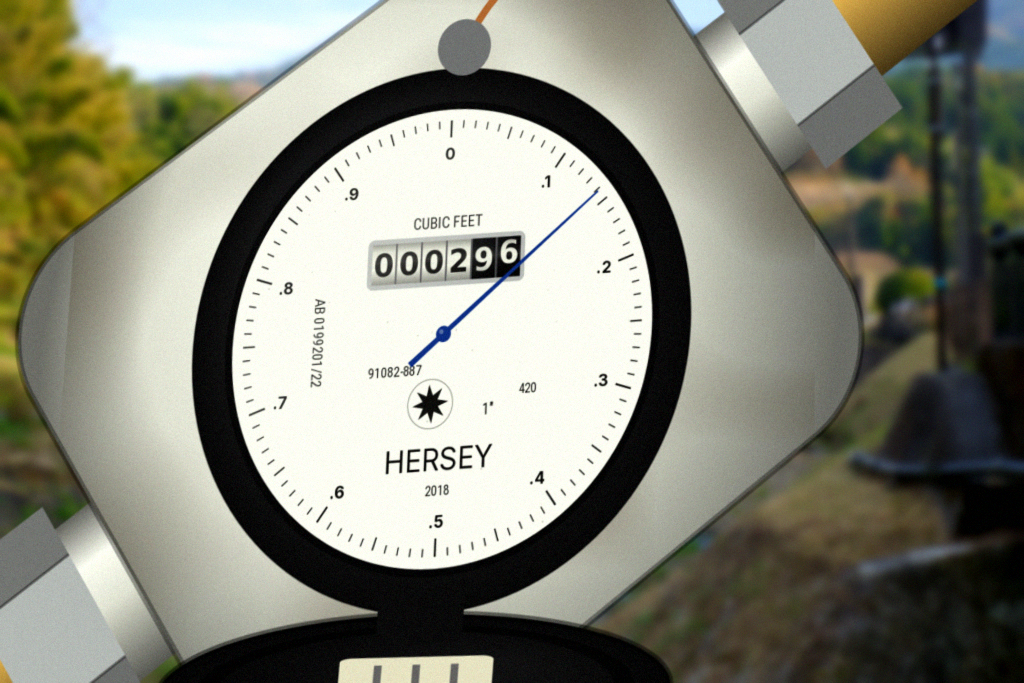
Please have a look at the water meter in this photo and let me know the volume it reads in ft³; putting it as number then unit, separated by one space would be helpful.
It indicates 296.14 ft³
